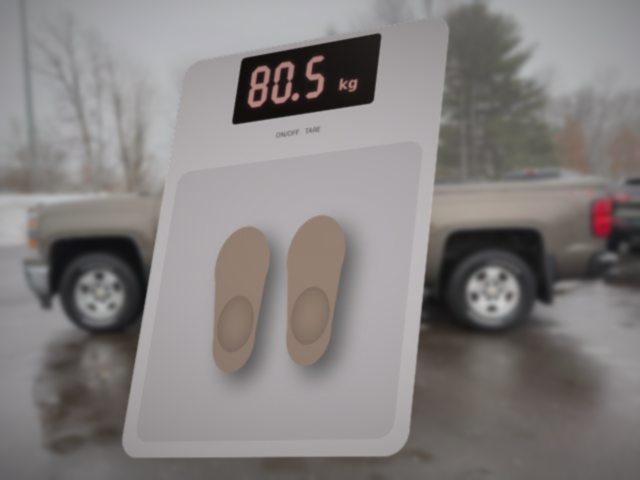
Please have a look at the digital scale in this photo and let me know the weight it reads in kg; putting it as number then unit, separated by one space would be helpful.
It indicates 80.5 kg
